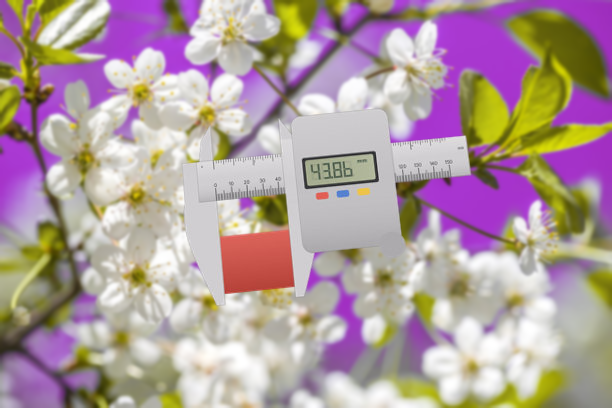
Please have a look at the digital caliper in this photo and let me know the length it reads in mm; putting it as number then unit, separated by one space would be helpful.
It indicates 43.86 mm
